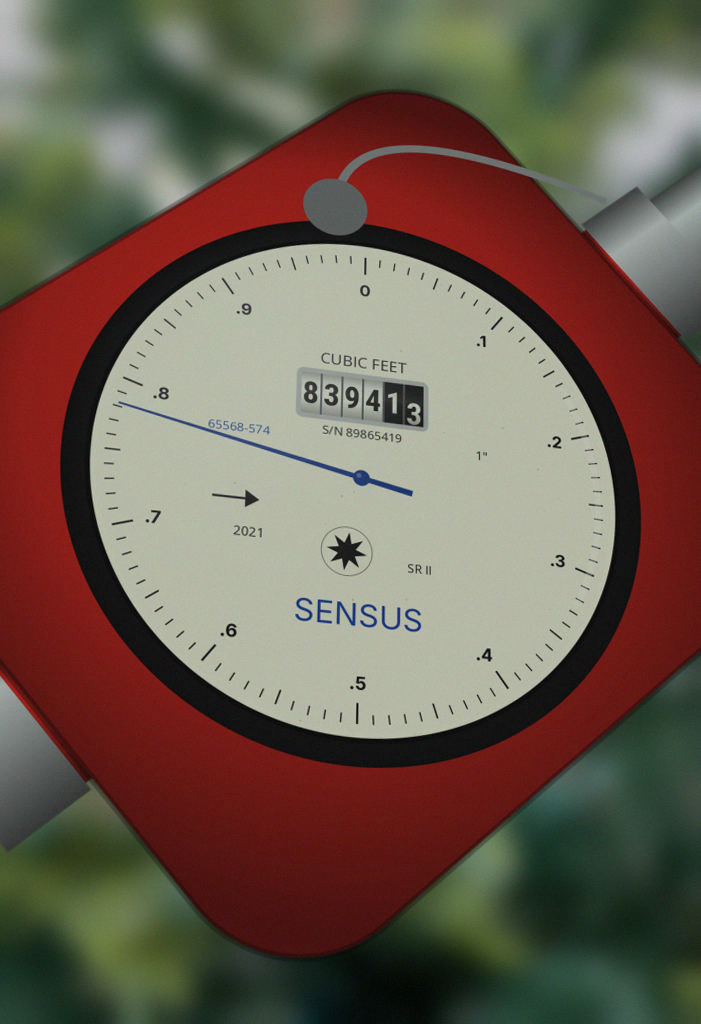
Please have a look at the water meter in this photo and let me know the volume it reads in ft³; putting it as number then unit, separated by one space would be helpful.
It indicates 839412.78 ft³
